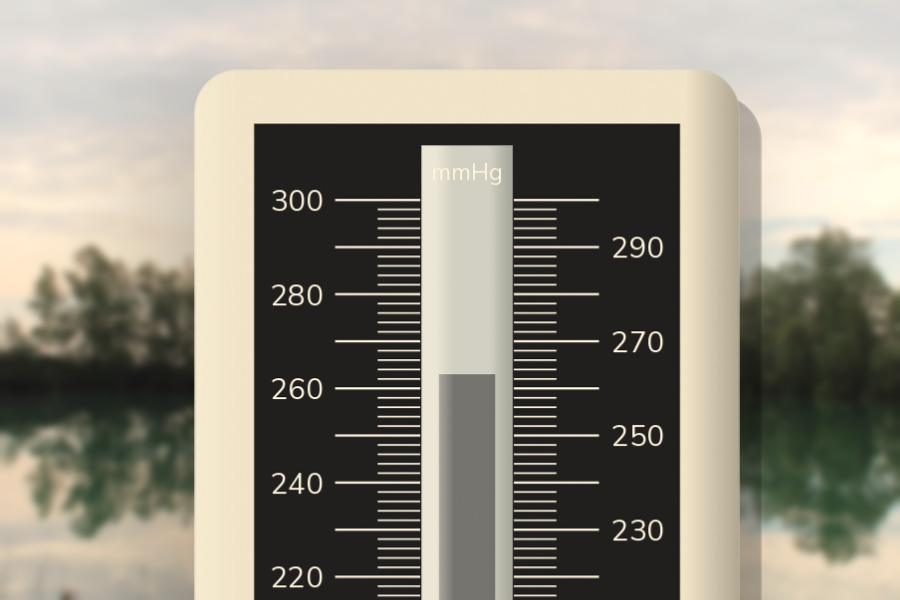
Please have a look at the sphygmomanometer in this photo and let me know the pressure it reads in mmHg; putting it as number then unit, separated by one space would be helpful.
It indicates 263 mmHg
